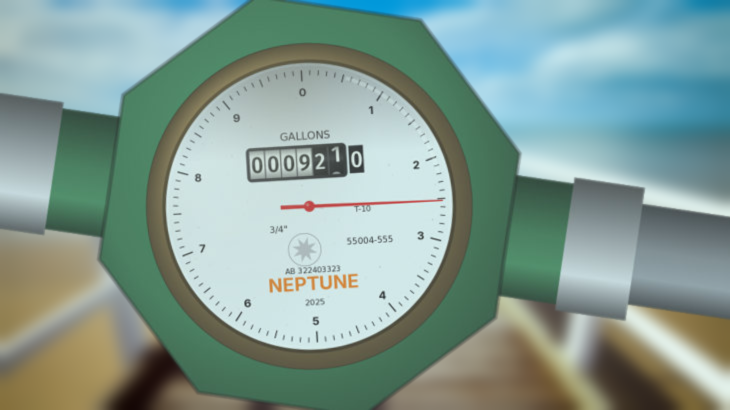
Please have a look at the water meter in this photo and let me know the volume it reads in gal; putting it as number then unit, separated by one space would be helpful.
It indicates 9212.5 gal
